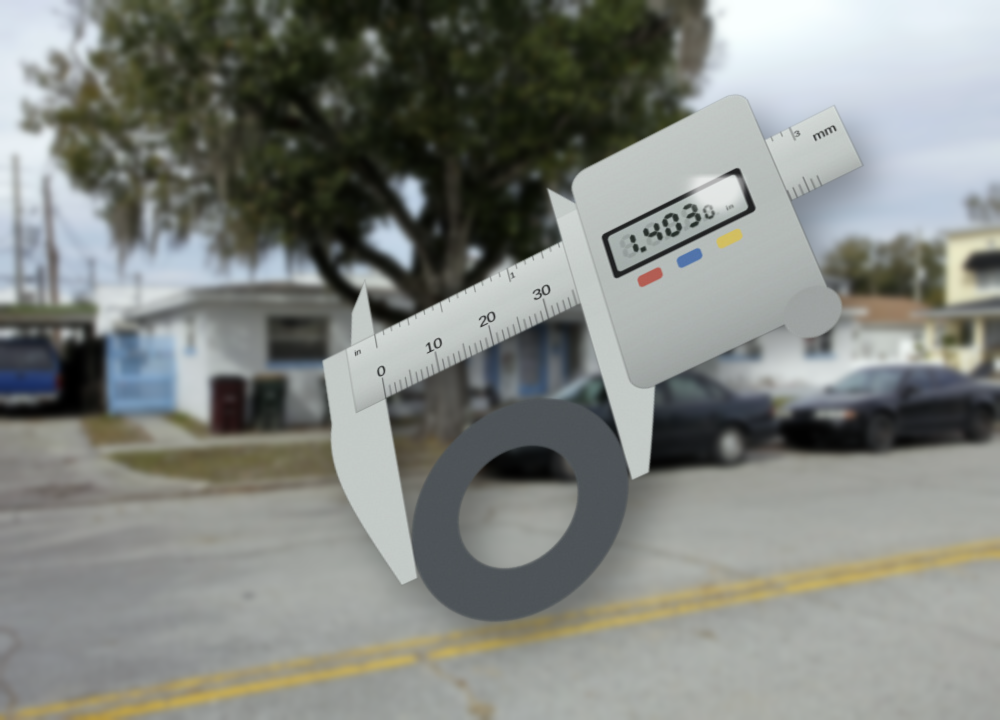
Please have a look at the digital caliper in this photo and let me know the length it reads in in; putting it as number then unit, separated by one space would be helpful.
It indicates 1.4030 in
